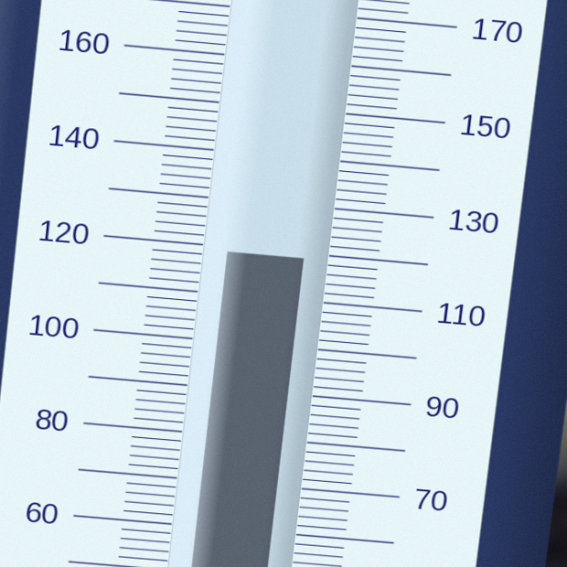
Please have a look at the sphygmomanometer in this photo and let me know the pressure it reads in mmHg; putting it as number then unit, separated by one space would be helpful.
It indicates 119 mmHg
